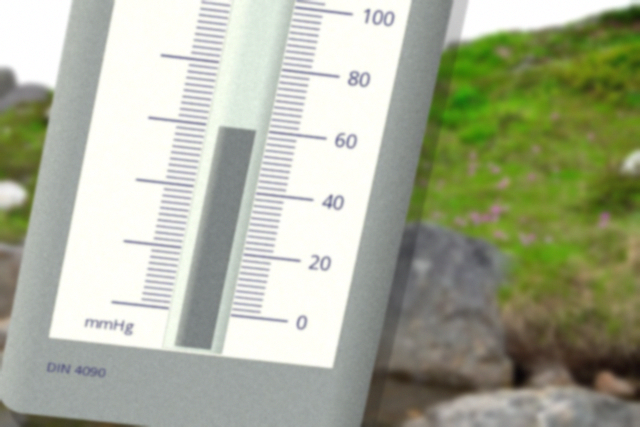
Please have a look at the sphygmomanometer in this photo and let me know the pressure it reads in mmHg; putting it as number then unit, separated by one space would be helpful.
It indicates 60 mmHg
